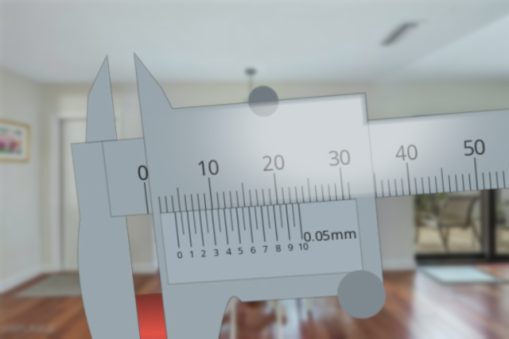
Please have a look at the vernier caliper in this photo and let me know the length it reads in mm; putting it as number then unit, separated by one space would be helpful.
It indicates 4.2 mm
